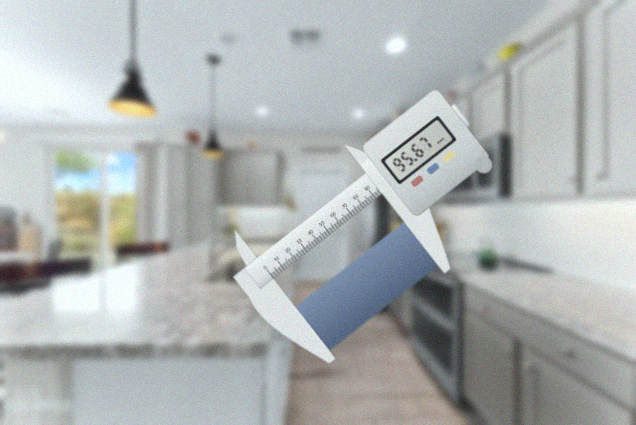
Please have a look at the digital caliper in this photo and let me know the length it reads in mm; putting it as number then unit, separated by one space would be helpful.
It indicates 95.67 mm
